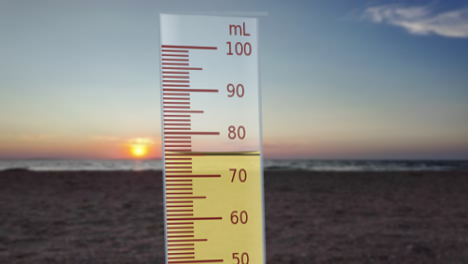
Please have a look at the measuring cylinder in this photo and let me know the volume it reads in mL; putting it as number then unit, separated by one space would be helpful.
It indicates 75 mL
